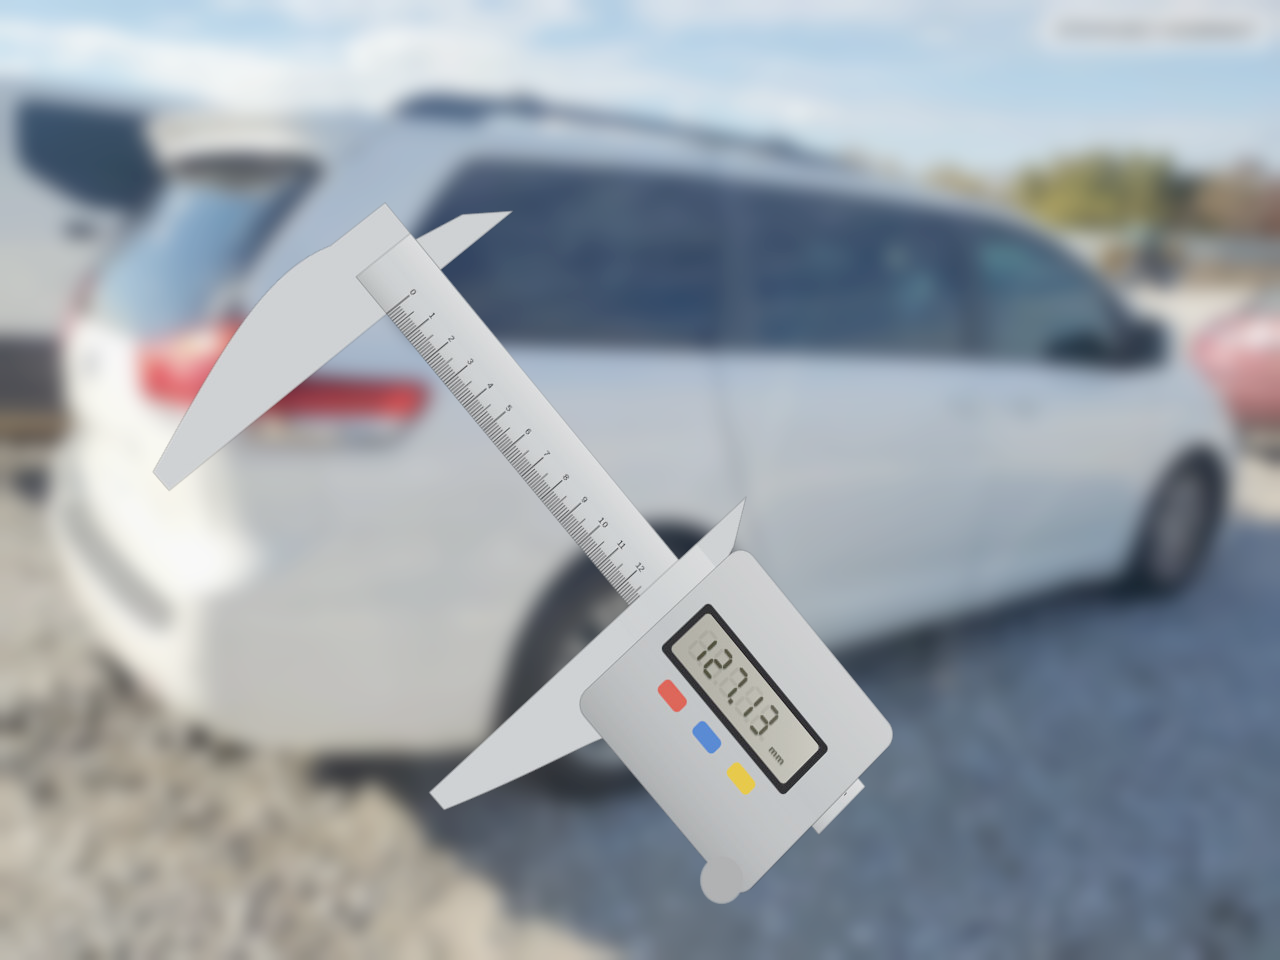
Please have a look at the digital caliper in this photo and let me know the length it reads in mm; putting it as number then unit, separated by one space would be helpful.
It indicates 127.13 mm
